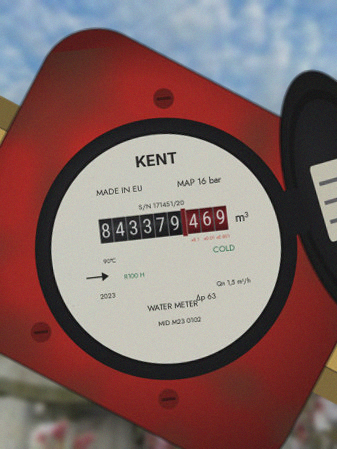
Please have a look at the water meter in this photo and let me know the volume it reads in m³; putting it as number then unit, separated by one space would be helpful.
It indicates 843379.469 m³
